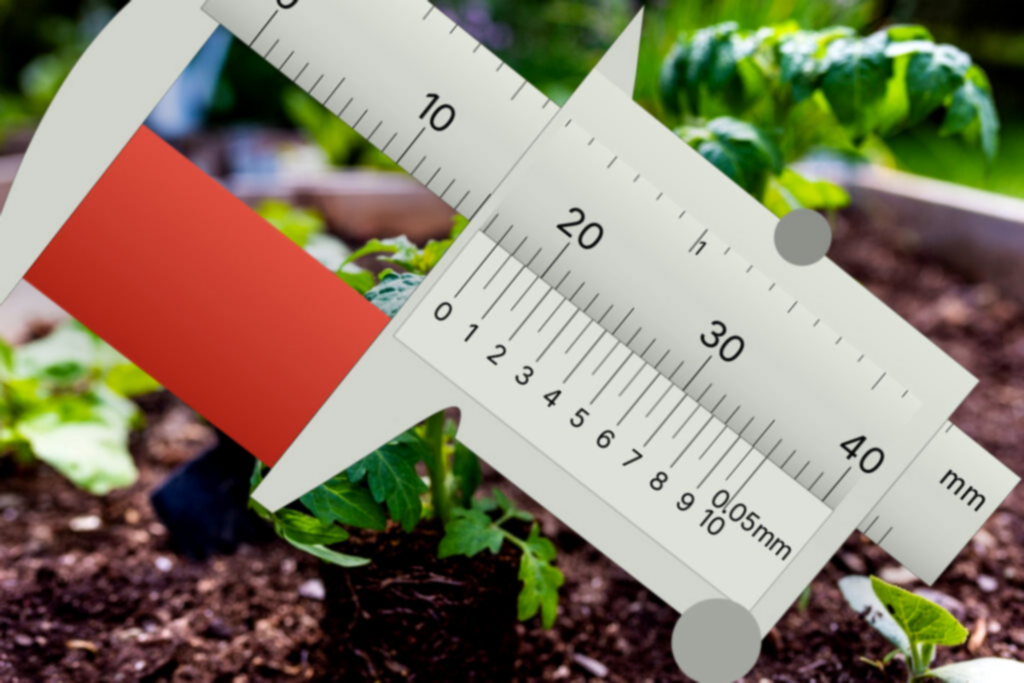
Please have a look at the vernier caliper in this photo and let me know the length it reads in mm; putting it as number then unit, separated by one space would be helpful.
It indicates 17.0 mm
